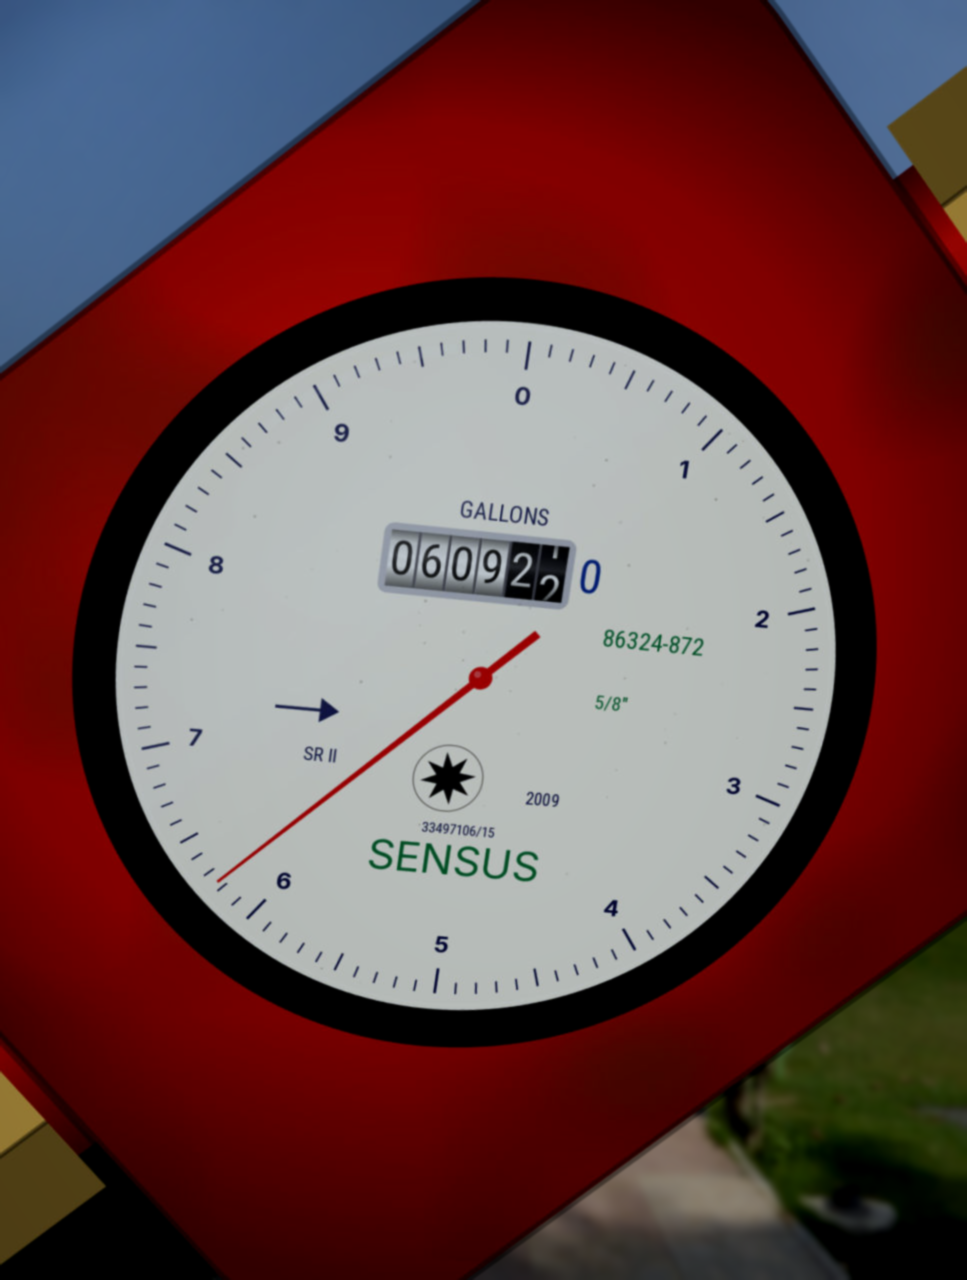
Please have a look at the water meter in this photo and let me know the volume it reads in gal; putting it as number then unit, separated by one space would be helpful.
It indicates 609216.2 gal
